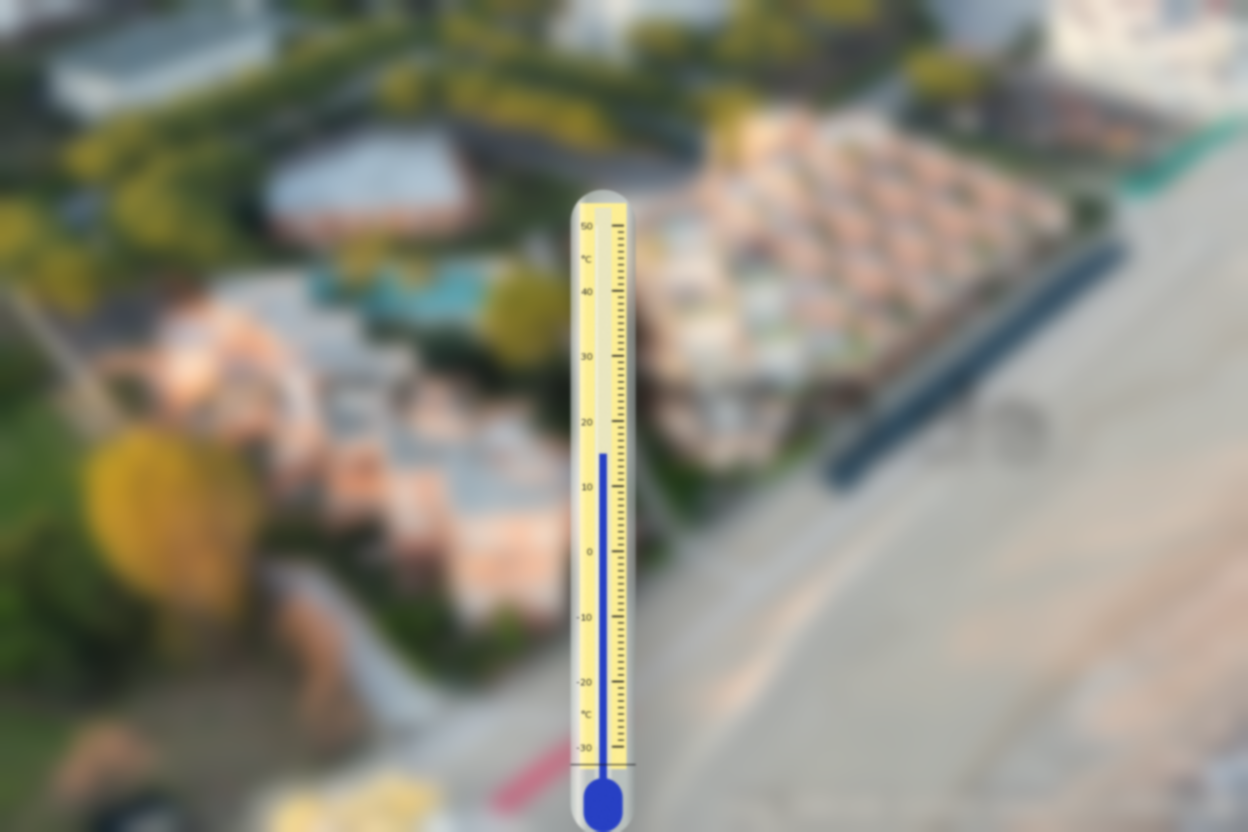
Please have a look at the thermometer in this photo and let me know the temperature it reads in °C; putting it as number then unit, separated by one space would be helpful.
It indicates 15 °C
